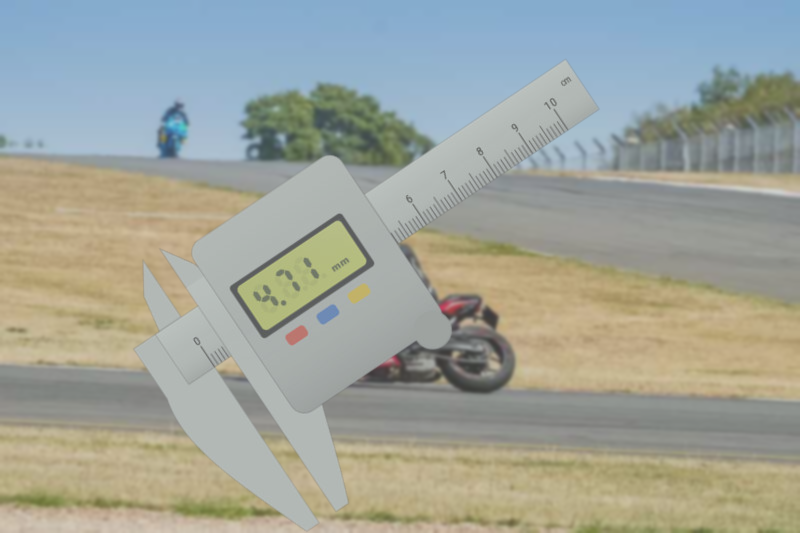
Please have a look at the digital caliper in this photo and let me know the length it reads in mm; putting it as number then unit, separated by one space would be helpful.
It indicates 4.71 mm
